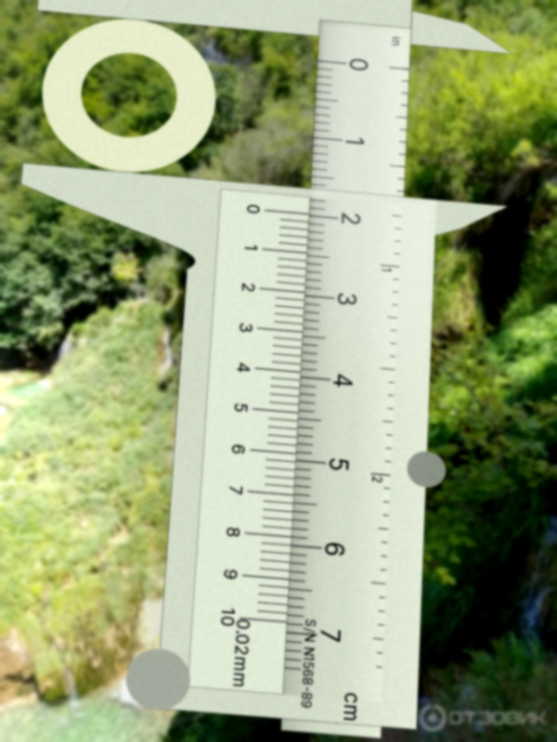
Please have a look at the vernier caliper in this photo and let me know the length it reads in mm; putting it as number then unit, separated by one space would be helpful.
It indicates 19.8 mm
